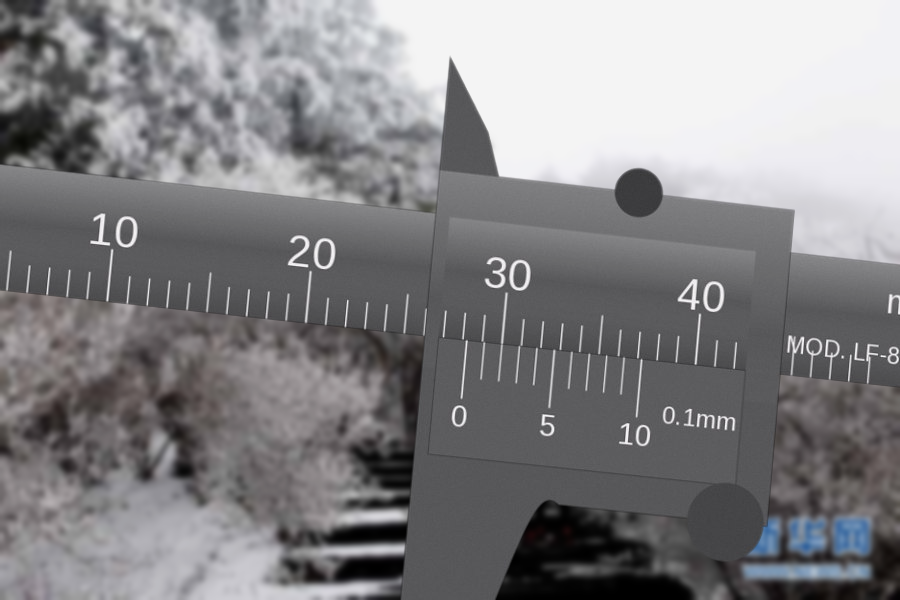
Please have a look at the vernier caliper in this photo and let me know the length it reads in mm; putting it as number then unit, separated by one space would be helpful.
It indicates 28.2 mm
